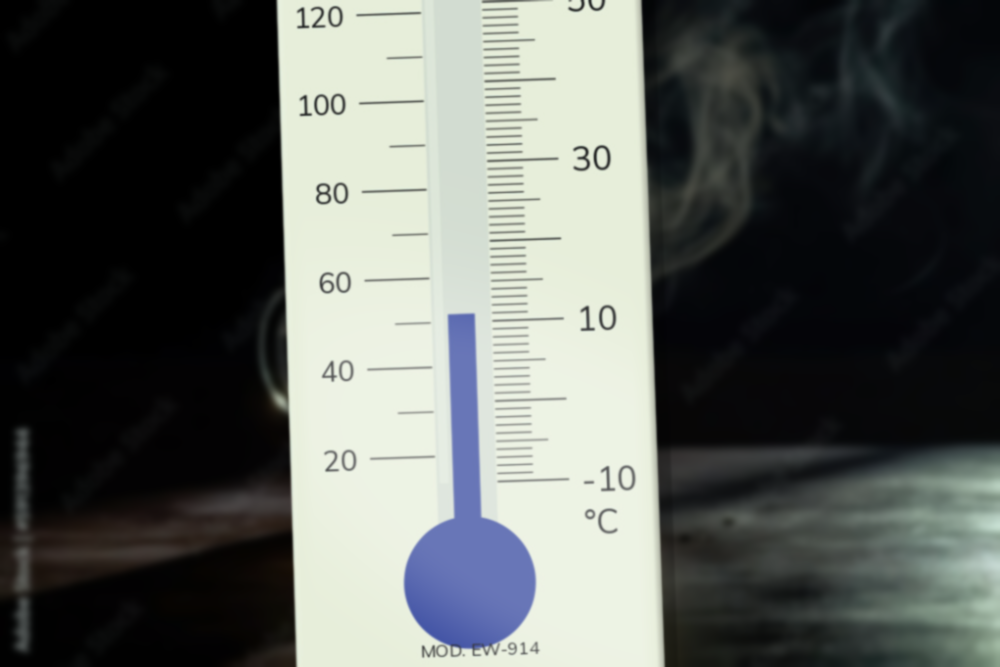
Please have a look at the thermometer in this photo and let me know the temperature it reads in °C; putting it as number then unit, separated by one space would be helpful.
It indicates 11 °C
